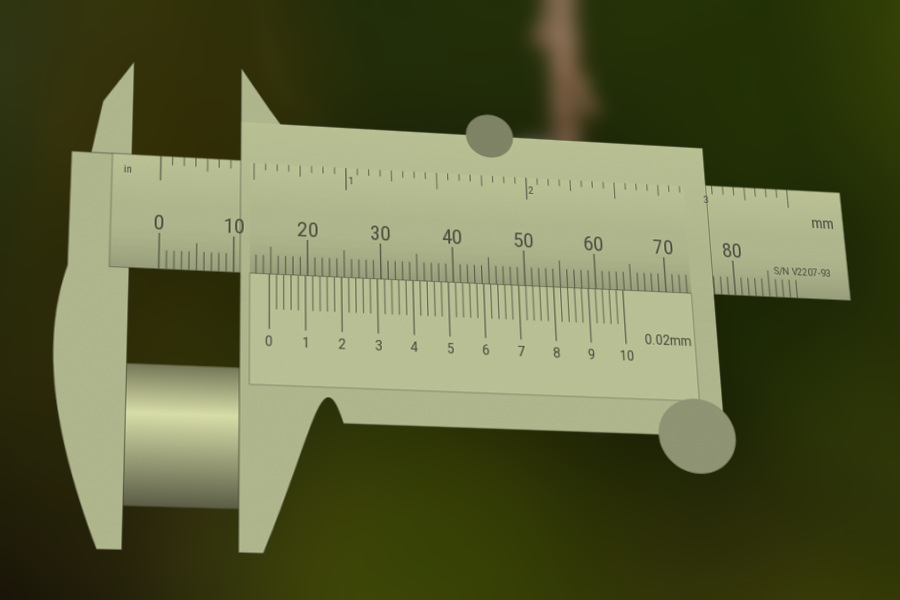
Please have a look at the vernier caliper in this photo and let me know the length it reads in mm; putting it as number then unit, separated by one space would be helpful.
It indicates 14.8 mm
